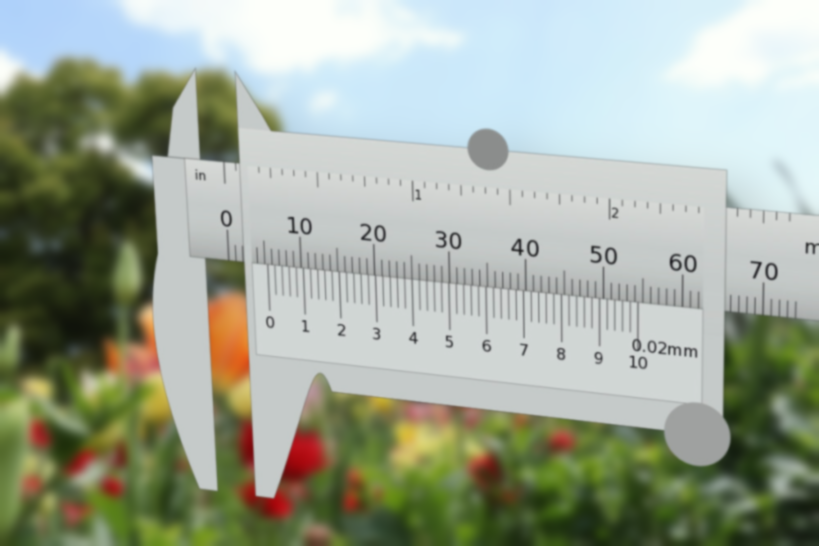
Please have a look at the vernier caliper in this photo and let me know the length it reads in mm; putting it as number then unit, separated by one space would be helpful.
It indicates 5.4 mm
